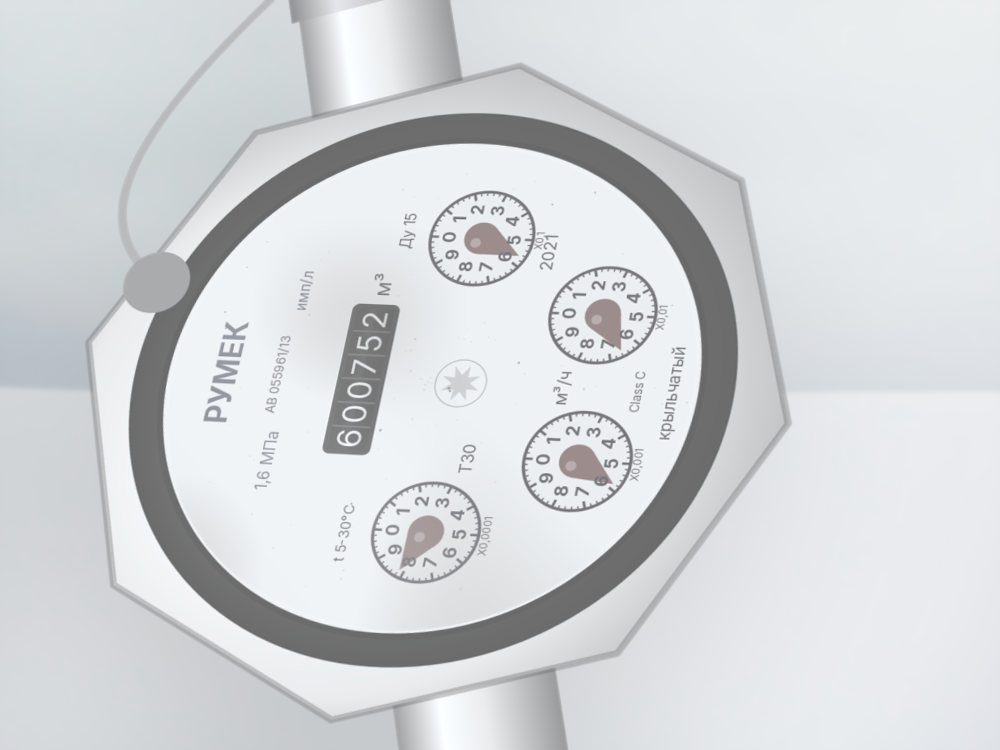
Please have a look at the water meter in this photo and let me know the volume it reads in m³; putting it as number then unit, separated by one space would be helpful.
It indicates 600752.5658 m³
